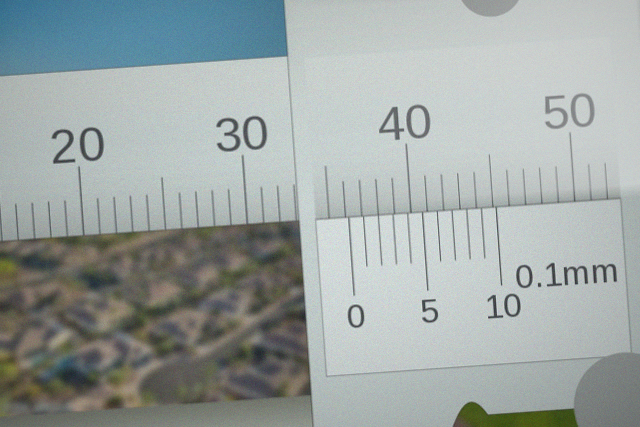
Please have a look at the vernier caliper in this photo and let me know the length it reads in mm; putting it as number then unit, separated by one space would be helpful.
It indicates 36.2 mm
